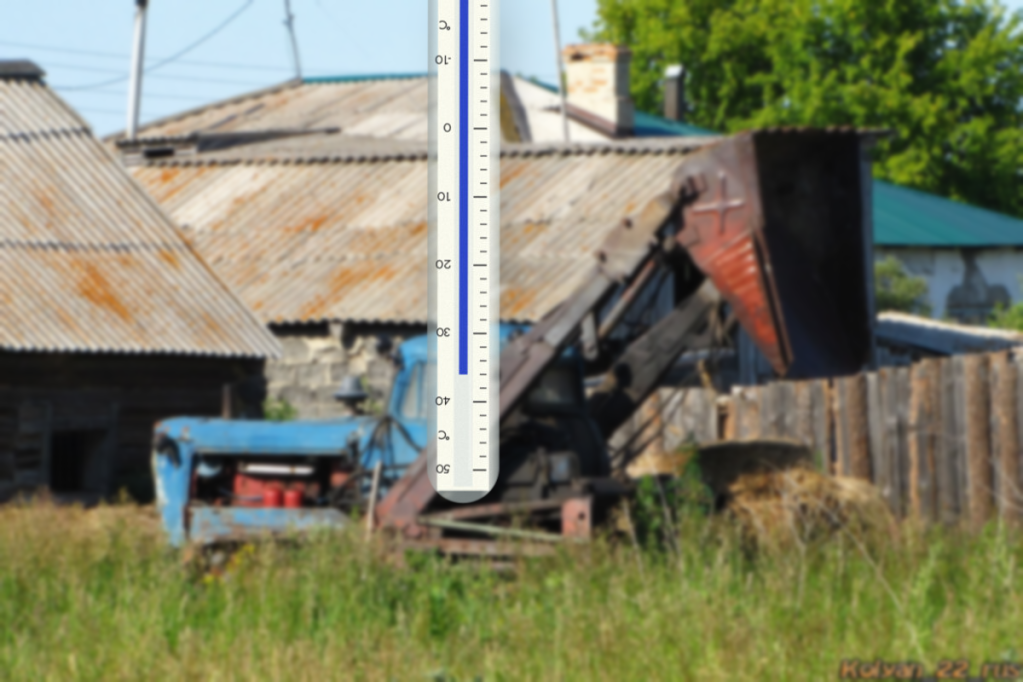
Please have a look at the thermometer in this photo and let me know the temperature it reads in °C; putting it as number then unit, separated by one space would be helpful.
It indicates 36 °C
